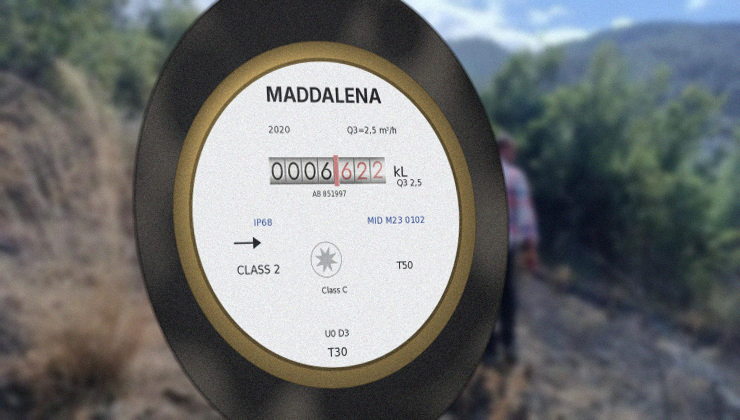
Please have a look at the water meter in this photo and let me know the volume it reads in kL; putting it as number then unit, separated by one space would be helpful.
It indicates 6.622 kL
